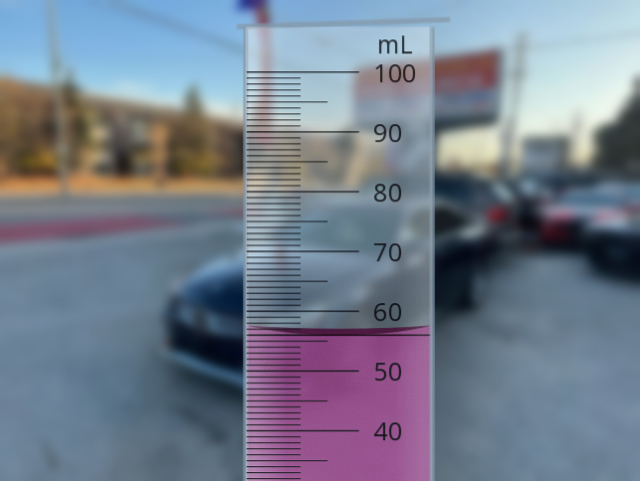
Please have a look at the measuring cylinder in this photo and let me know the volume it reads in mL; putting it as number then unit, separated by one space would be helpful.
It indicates 56 mL
